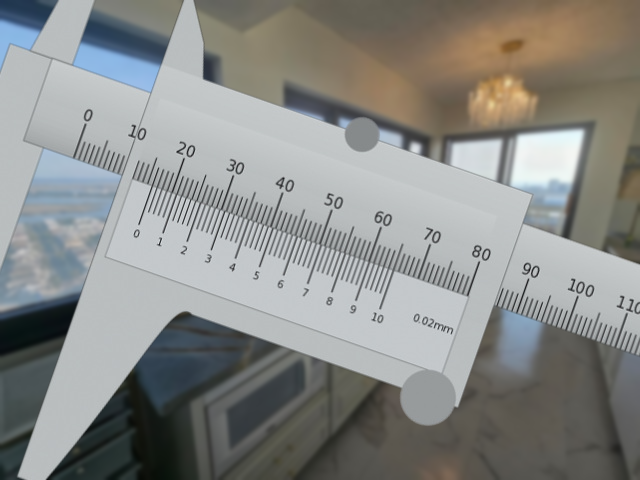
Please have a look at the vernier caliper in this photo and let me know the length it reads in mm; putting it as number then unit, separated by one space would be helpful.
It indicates 16.0 mm
